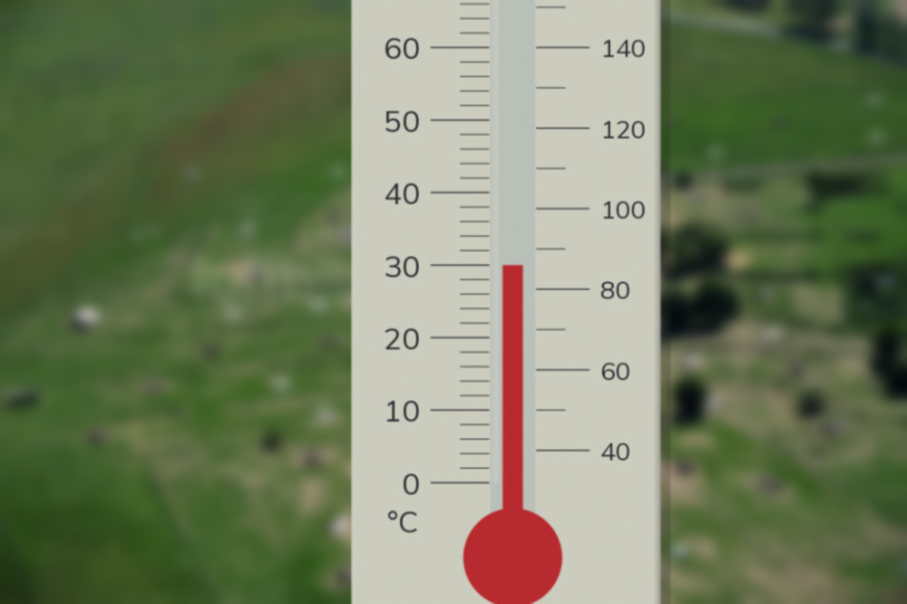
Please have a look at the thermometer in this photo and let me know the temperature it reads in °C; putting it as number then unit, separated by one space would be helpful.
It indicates 30 °C
